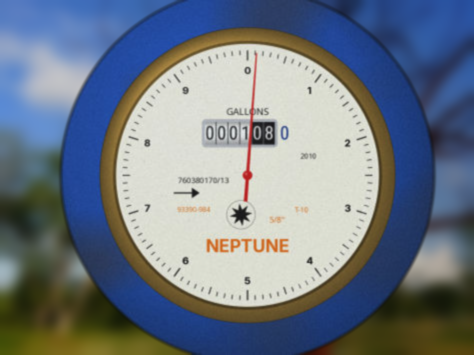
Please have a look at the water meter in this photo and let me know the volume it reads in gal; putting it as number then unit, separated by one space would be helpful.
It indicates 1080.1 gal
